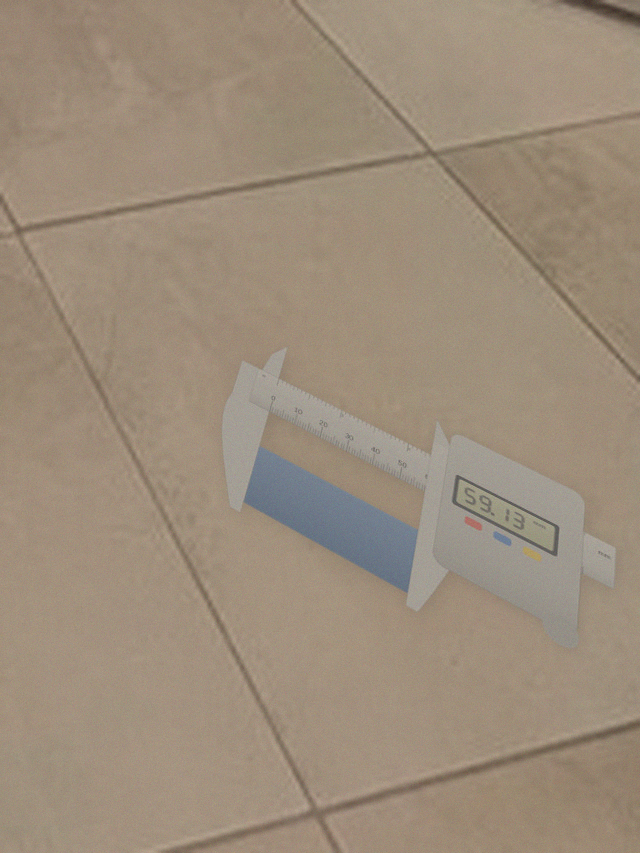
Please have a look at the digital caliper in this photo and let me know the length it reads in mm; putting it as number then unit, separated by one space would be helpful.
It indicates 59.13 mm
